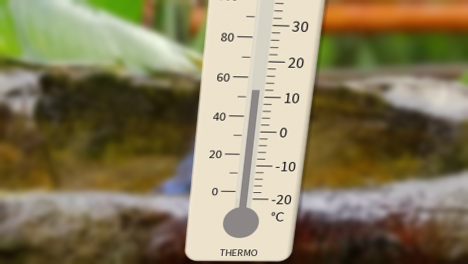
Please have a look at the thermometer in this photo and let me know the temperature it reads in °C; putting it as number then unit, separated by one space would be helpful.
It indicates 12 °C
